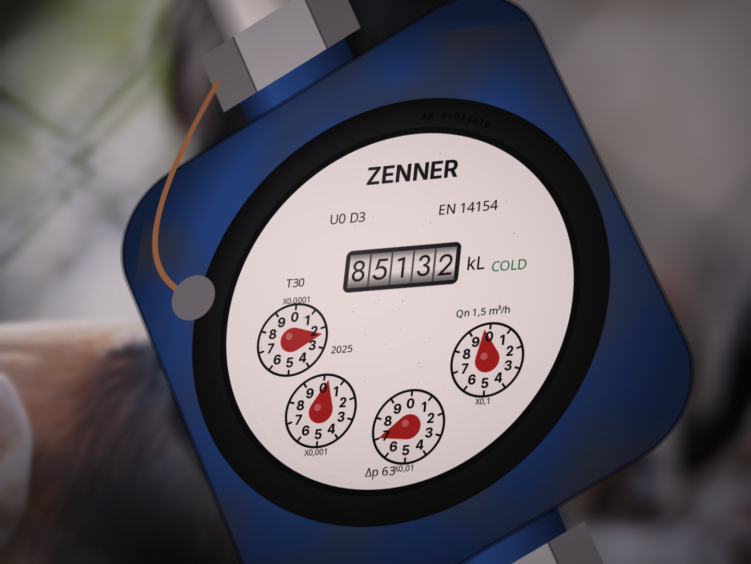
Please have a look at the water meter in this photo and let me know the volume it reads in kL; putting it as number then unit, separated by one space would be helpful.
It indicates 85131.9702 kL
